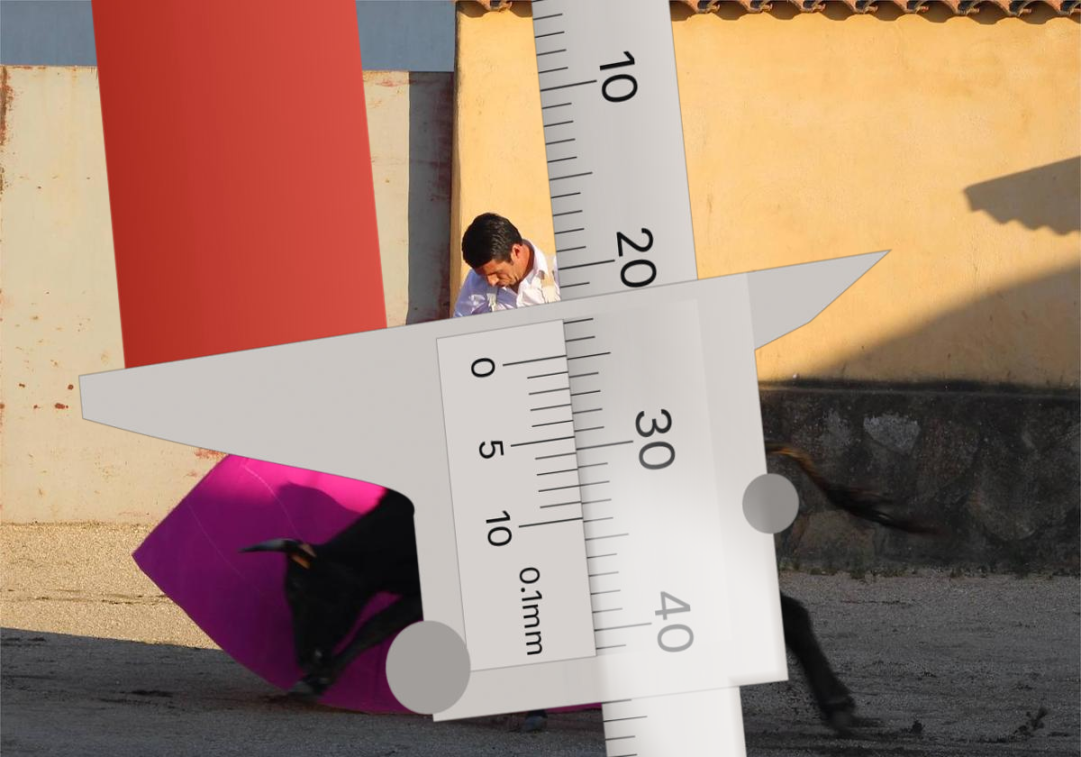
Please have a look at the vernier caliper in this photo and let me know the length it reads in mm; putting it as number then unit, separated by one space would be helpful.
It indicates 24.8 mm
